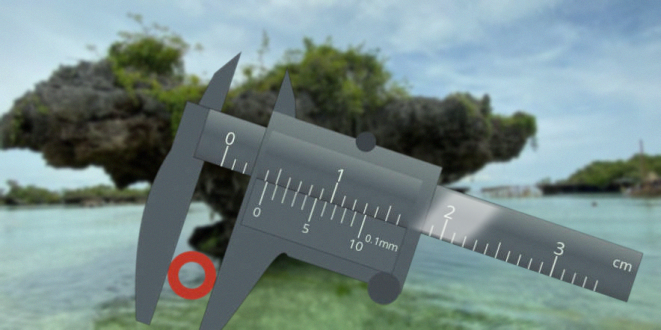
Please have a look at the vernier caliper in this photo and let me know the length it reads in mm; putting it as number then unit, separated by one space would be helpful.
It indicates 4.2 mm
